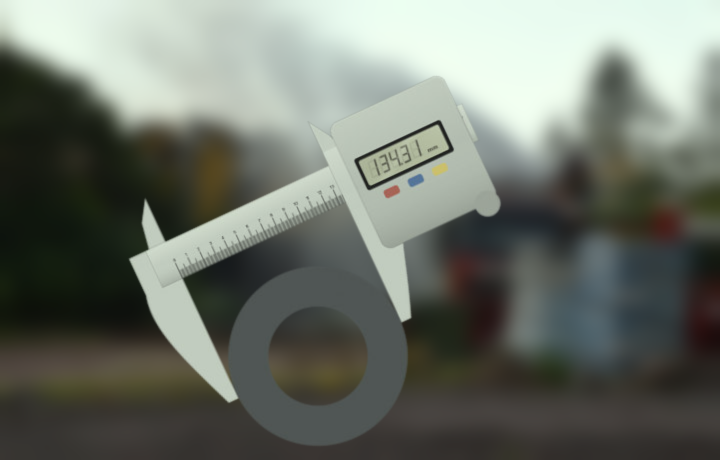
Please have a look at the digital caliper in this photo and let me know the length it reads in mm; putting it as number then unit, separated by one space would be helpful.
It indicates 134.31 mm
